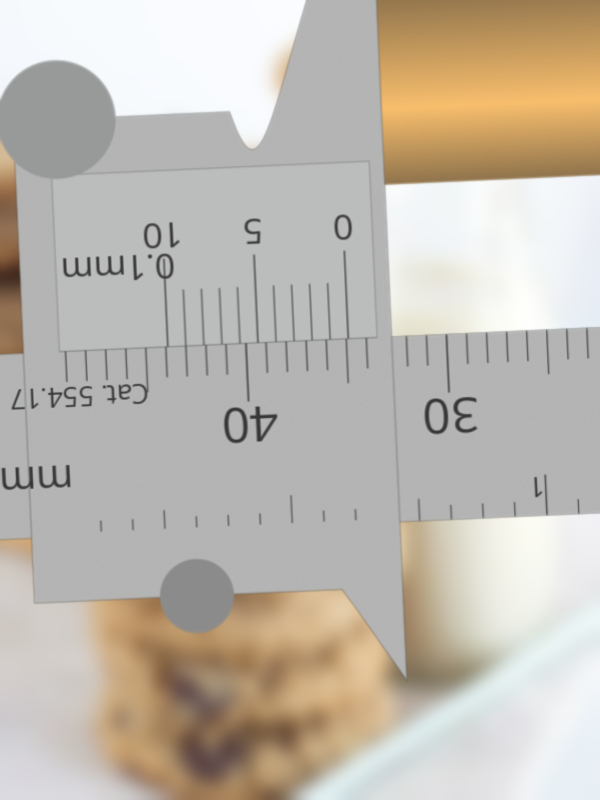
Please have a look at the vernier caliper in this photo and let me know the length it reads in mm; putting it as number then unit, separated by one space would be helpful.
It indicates 34.9 mm
